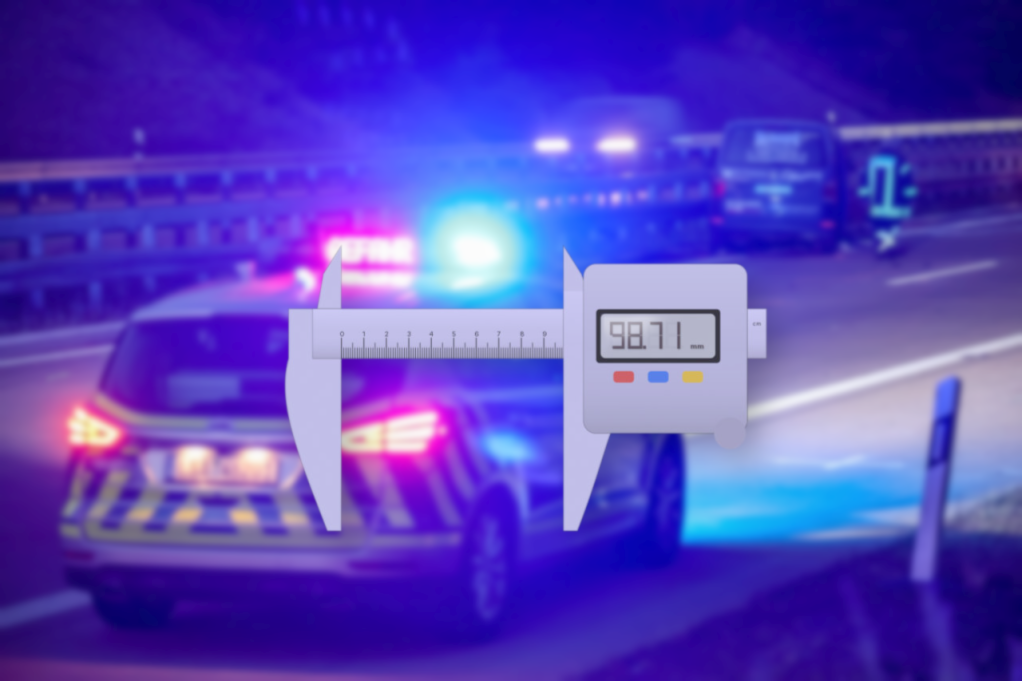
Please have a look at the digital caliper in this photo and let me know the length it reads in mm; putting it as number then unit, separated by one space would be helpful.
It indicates 98.71 mm
